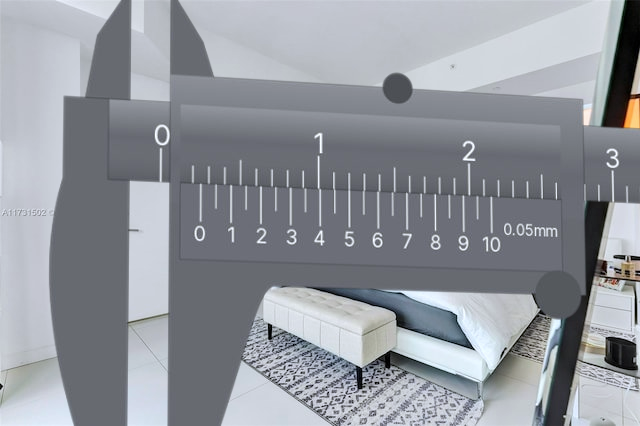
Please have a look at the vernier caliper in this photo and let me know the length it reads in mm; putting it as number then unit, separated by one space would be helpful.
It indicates 2.5 mm
